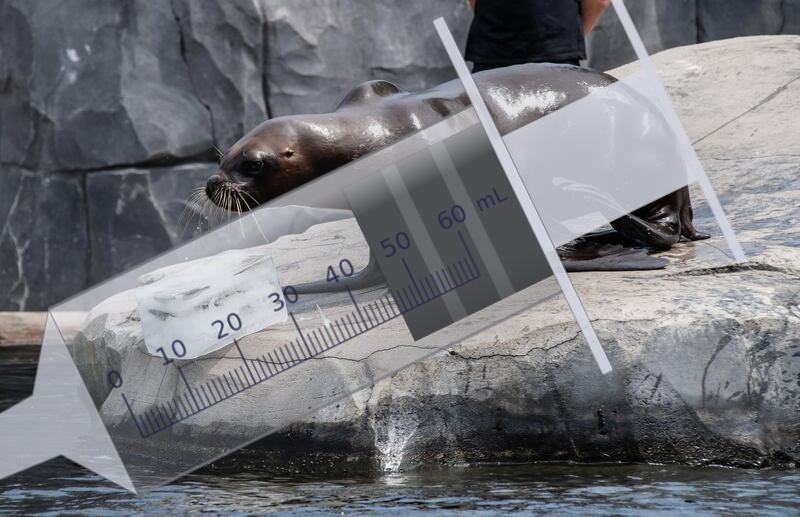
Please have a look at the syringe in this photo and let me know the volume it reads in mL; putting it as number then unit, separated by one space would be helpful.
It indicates 46 mL
